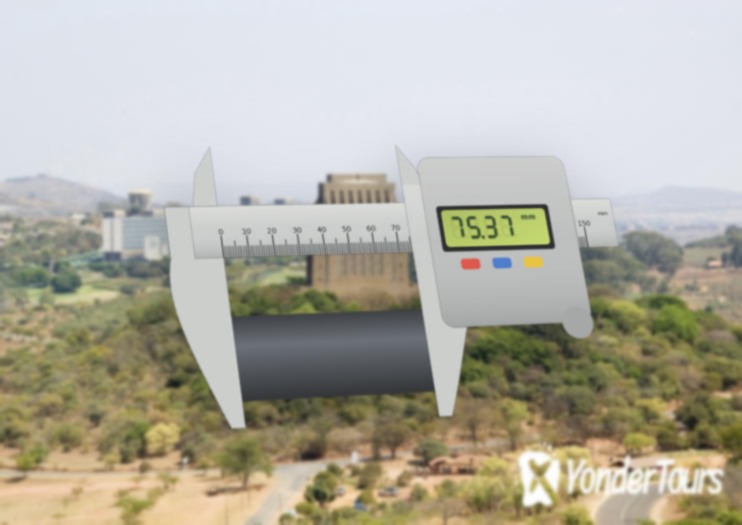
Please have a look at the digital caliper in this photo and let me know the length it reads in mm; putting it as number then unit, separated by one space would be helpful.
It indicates 75.37 mm
